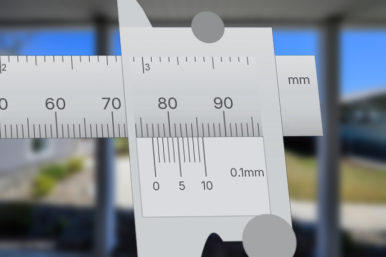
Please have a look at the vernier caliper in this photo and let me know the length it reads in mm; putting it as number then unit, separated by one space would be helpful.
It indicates 76.8 mm
